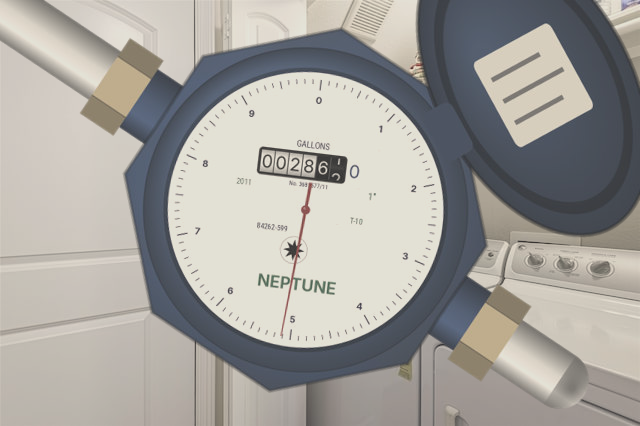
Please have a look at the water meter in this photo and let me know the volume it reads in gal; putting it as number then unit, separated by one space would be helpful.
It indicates 28615.1 gal
